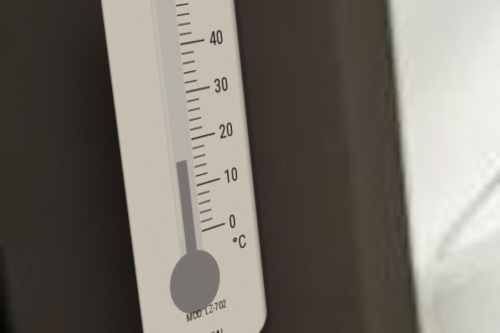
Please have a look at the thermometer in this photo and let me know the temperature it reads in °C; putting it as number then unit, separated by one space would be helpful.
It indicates 16 °C
